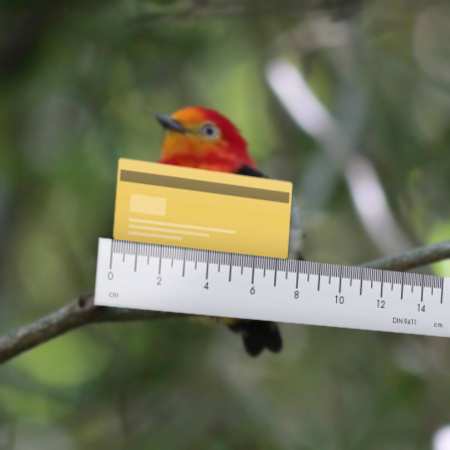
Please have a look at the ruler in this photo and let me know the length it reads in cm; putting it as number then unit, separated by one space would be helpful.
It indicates 7.5 cm
